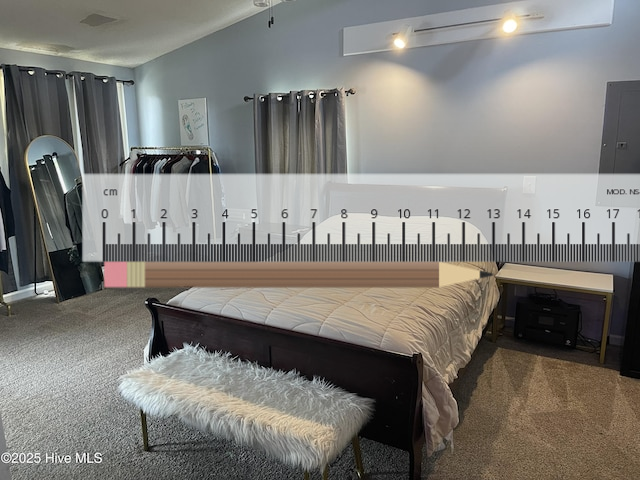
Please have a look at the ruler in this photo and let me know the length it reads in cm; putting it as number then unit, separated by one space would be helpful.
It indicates 13 cm
